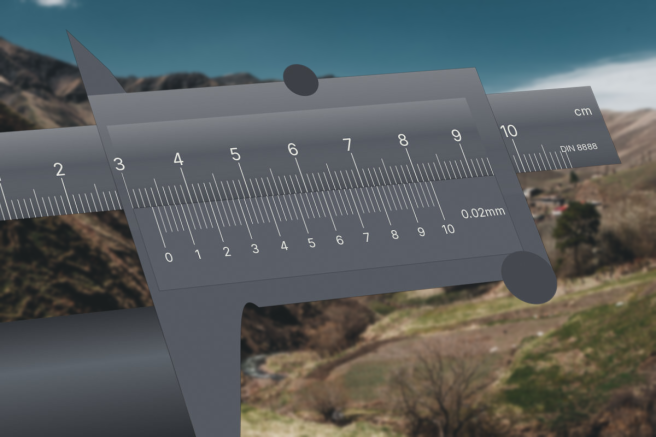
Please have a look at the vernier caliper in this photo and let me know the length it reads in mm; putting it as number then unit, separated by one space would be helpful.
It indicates 33.2 mm
